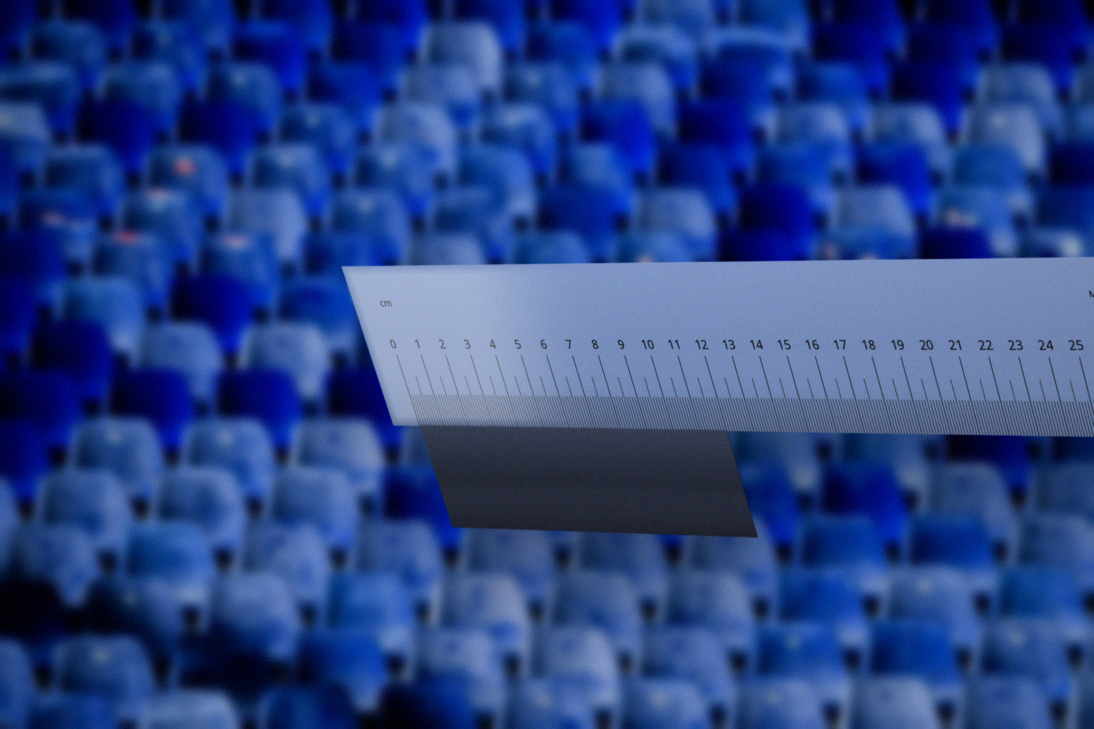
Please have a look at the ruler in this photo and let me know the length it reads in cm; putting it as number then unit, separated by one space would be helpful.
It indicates 12 cm
